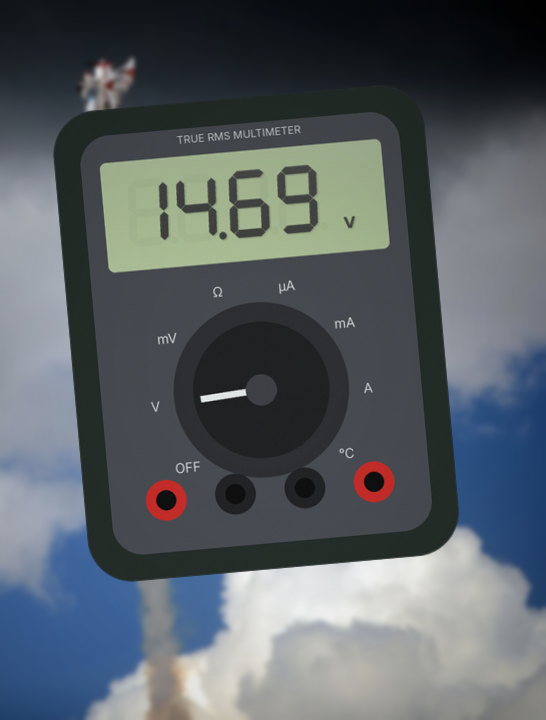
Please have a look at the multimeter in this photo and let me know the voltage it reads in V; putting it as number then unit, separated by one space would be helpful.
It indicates 14.69 V
